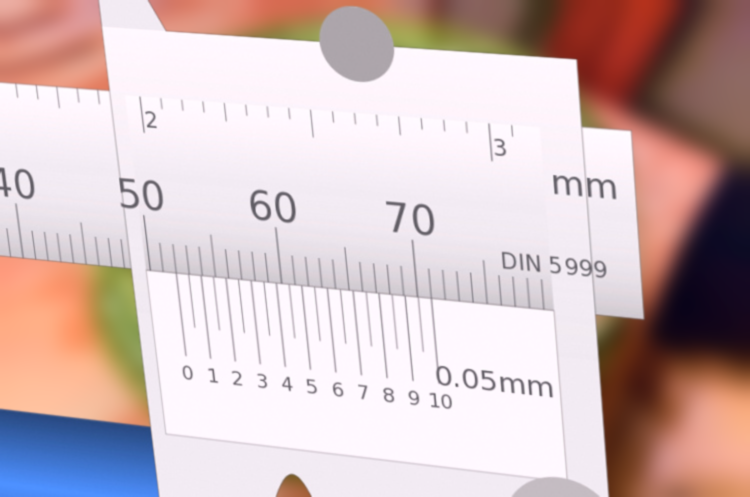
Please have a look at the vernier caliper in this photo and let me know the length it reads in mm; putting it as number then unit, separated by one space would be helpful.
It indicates 52.0 mm
